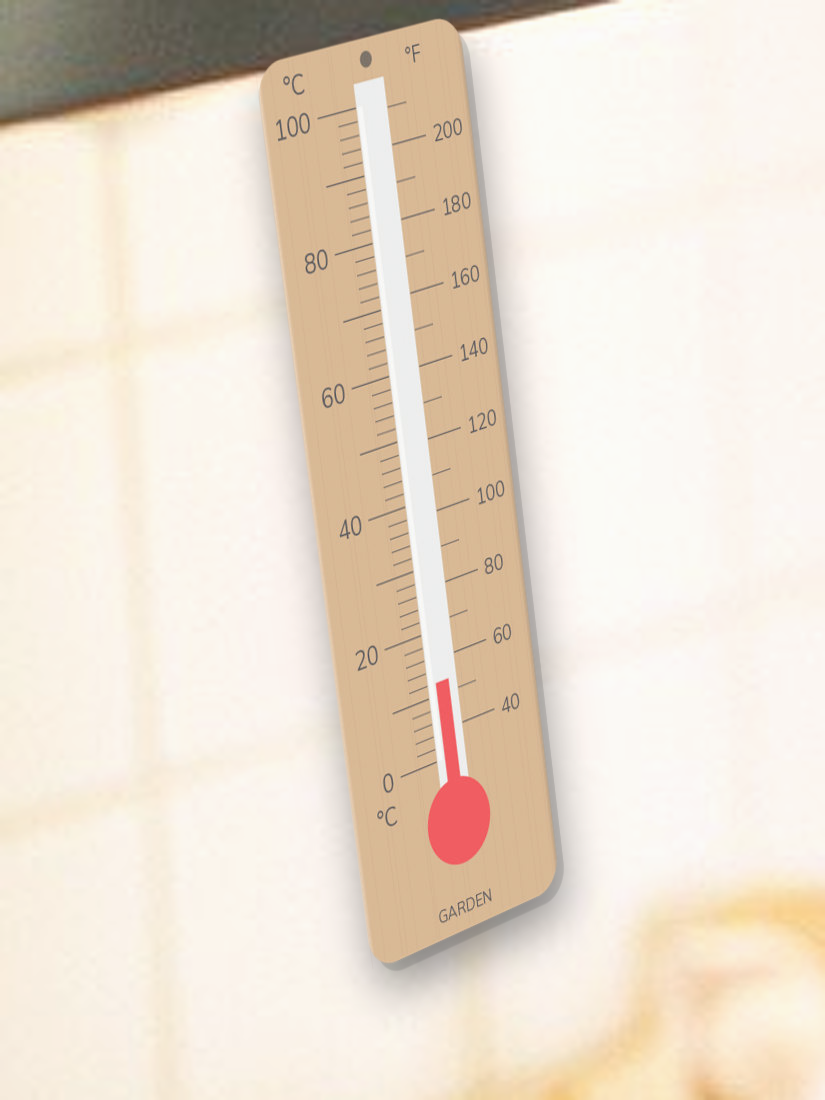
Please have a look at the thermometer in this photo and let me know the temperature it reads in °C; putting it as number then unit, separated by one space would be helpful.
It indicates 12 °C
